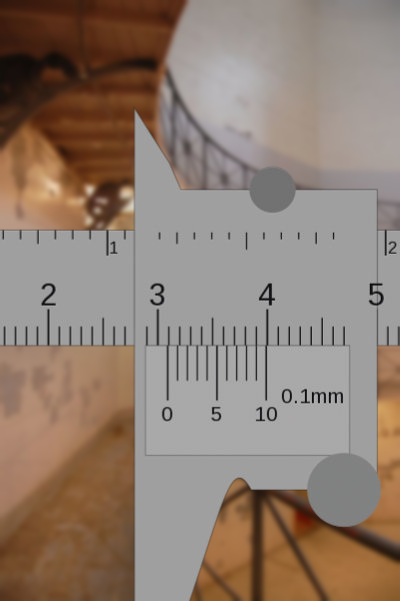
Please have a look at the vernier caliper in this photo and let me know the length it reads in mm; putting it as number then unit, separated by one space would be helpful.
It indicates 30.9 mm
